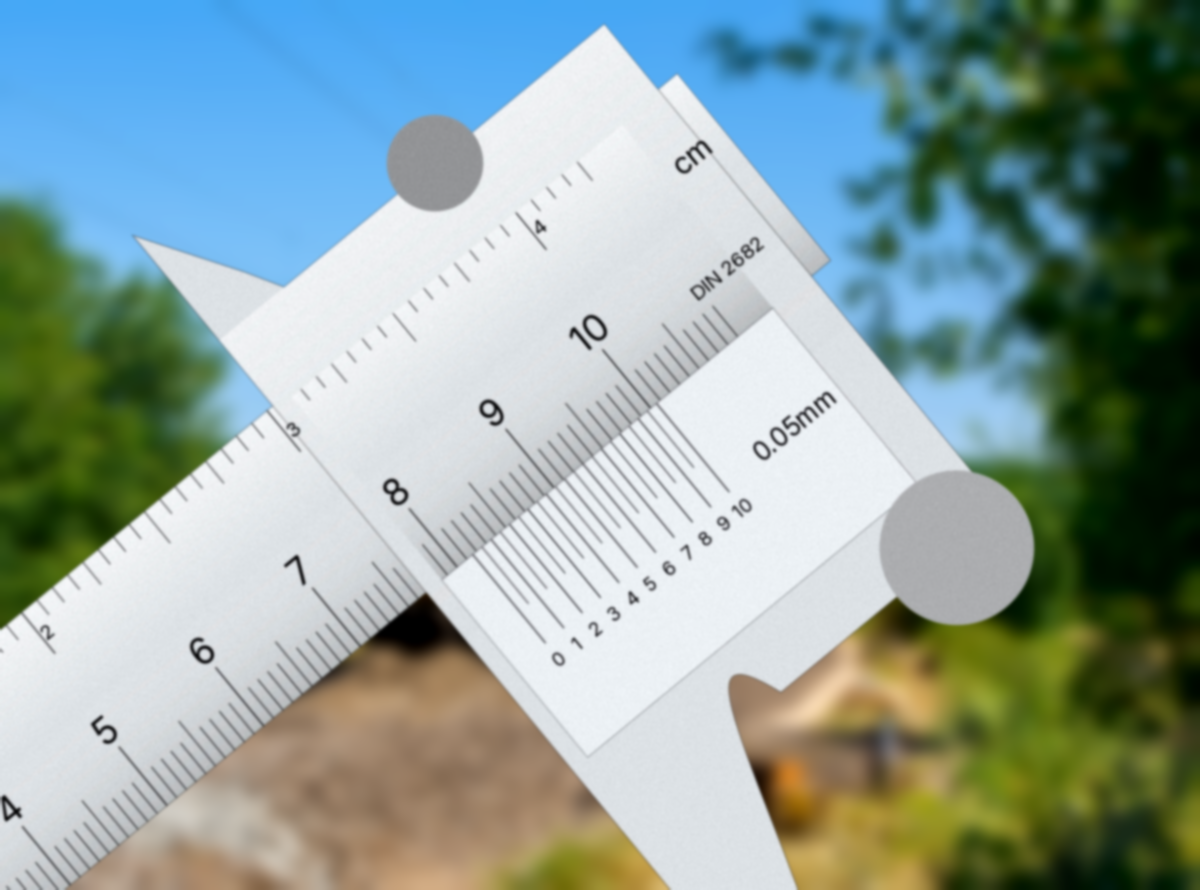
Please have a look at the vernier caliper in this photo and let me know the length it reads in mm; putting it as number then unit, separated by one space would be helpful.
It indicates 81.6 mm
